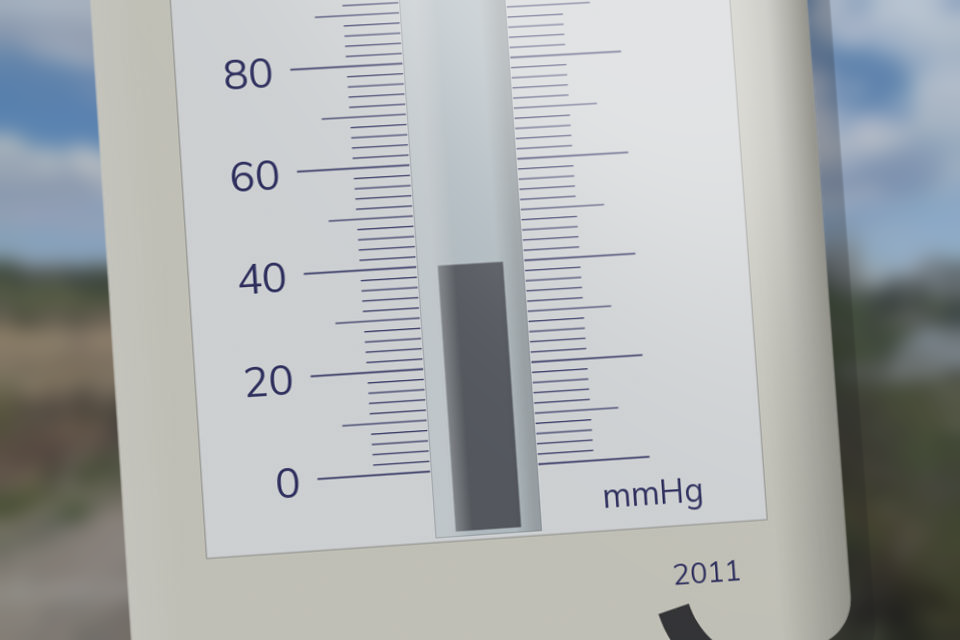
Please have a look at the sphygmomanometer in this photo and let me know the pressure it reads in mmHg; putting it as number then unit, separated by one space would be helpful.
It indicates 40 mmHg
